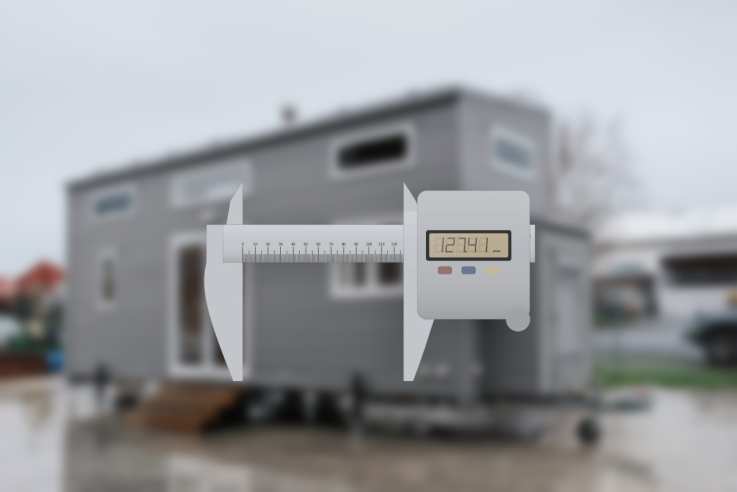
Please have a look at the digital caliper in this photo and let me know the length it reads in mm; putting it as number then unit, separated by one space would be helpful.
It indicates 127.41 mm
